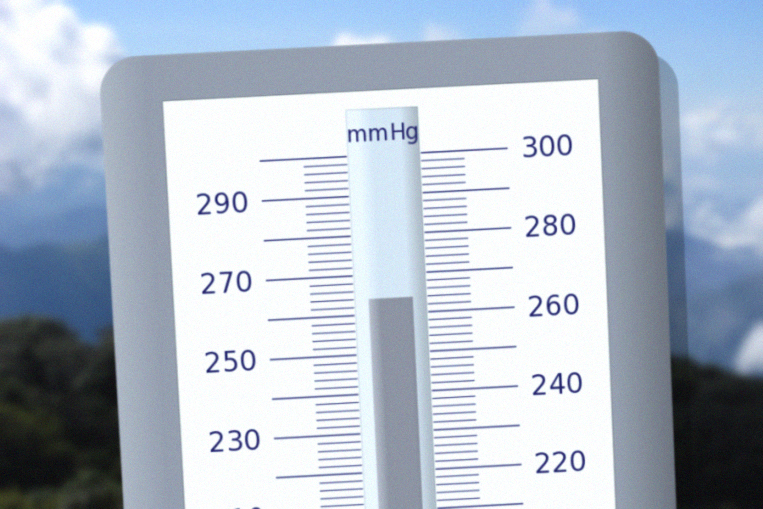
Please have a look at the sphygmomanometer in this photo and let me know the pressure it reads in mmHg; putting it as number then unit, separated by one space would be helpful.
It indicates 264 mmHg
